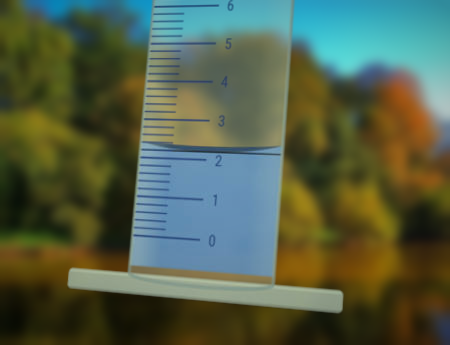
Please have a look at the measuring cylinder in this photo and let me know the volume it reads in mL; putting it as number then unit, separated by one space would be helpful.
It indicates 2.2 mL
